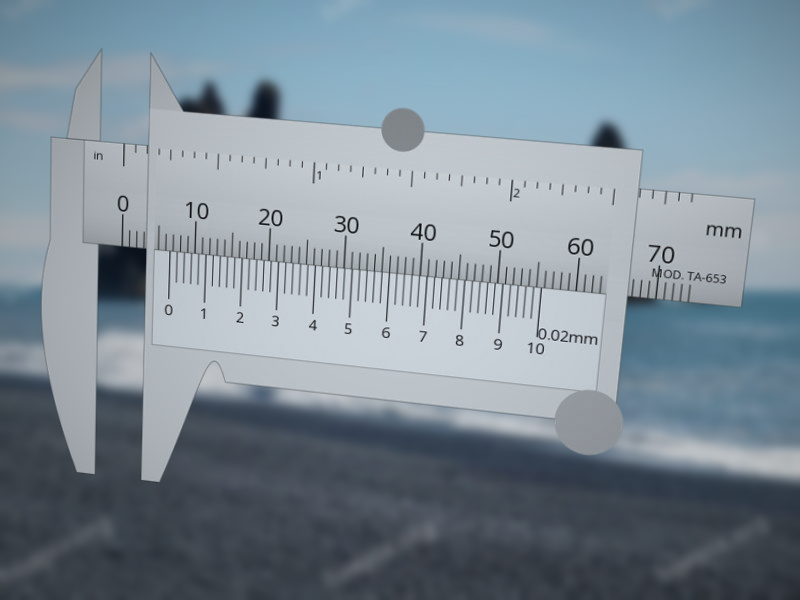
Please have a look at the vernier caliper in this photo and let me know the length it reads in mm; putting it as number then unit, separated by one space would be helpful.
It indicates 6.6 mm
